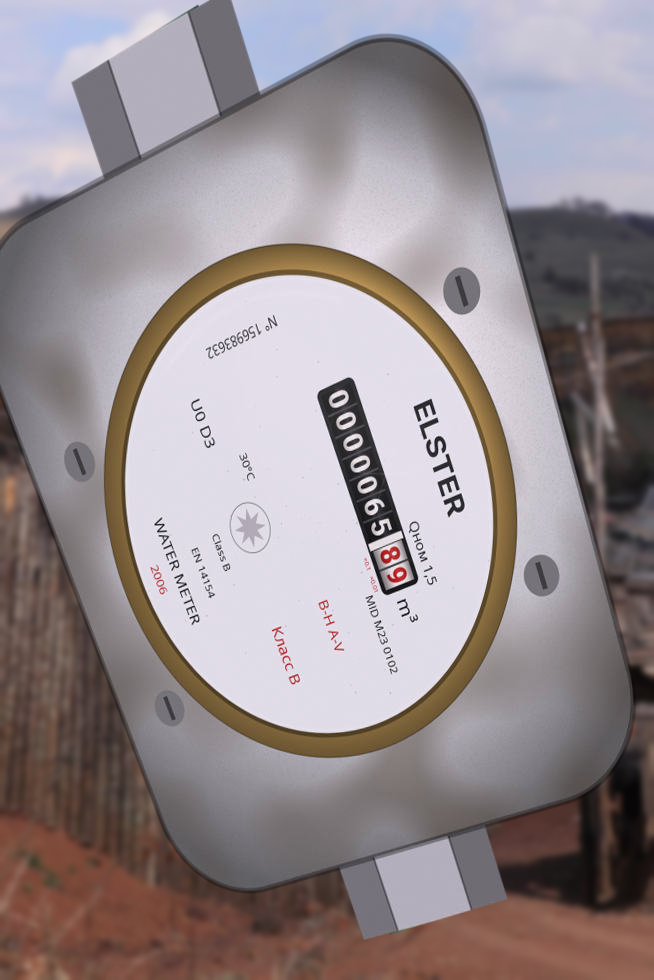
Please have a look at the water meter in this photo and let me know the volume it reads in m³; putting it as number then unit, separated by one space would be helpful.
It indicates 65.89 m³
